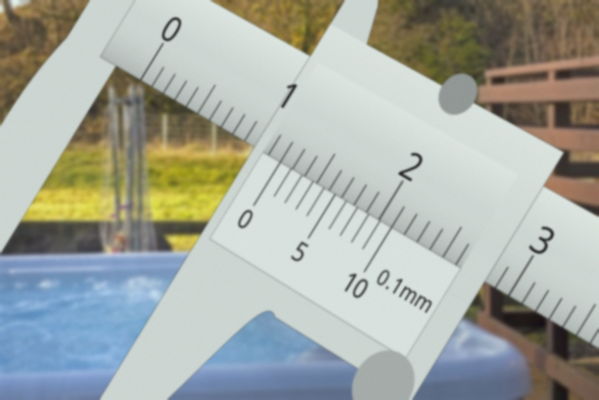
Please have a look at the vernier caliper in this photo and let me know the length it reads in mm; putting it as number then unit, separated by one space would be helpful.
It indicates 12.0 mm
